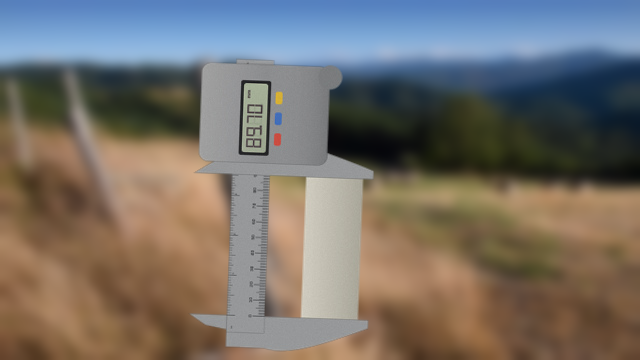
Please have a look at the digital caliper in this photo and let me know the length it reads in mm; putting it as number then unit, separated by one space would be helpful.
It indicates 89.70 mm
